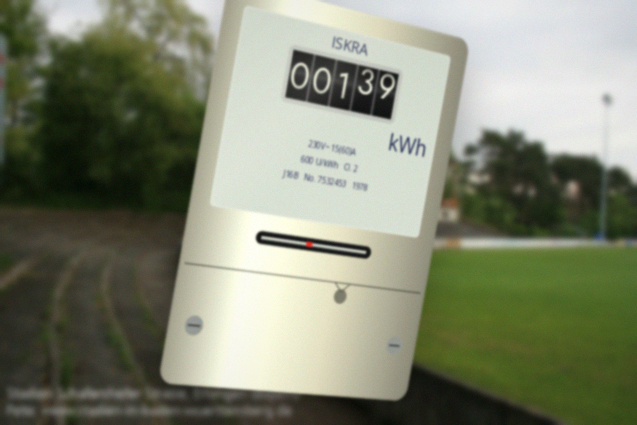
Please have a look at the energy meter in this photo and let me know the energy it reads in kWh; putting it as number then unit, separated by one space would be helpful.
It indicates 139 kWh
